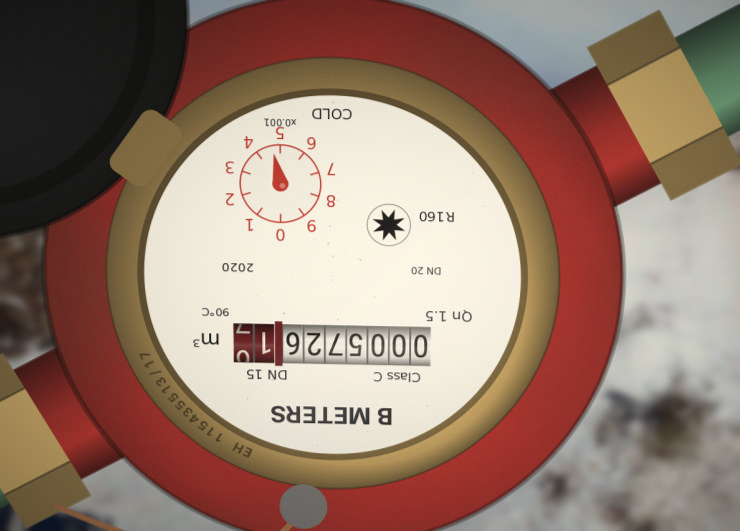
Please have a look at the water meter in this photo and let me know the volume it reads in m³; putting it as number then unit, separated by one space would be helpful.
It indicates 5726.164 m³
